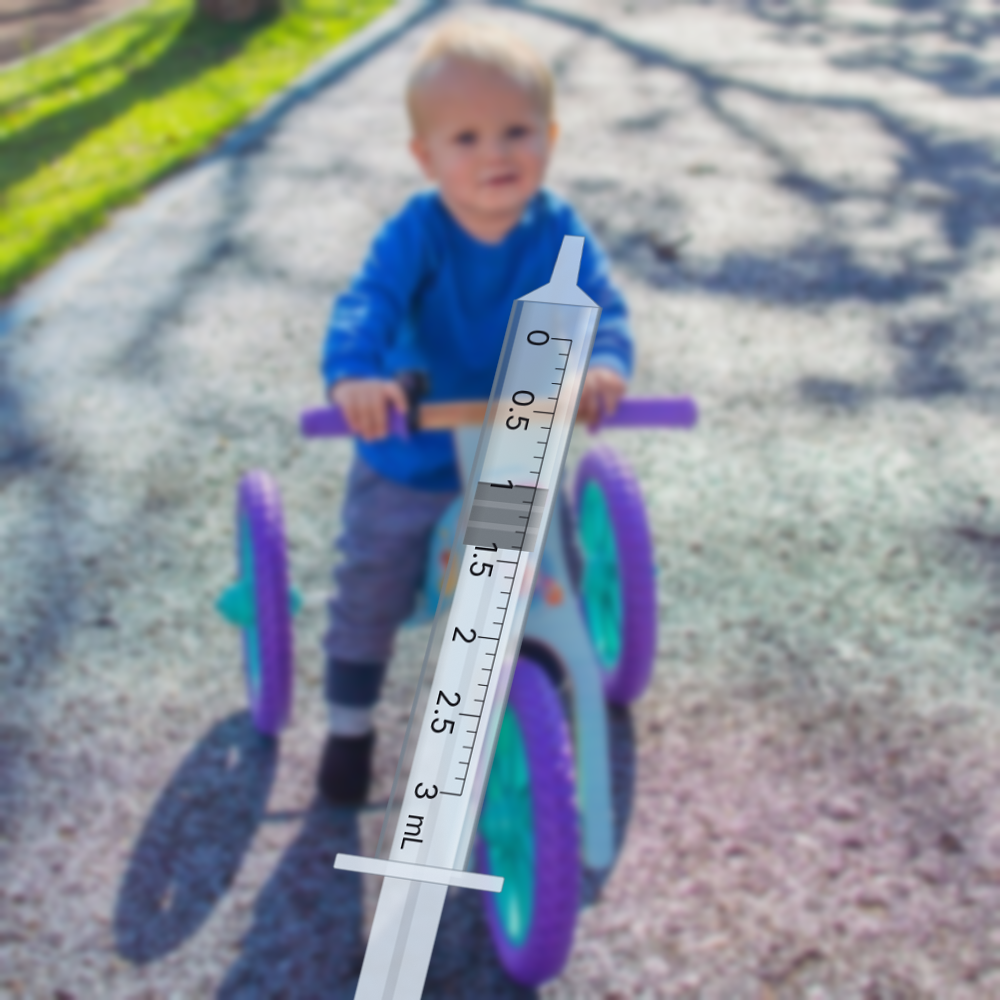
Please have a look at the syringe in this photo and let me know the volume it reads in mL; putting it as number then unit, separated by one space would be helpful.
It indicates 1 mL
